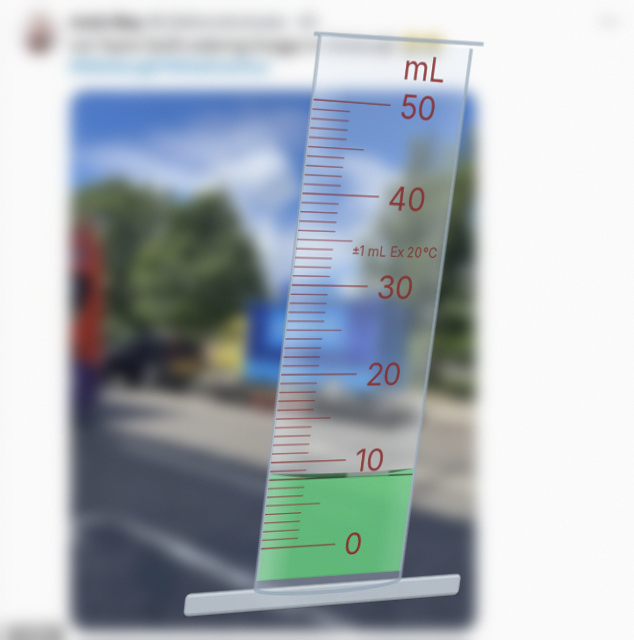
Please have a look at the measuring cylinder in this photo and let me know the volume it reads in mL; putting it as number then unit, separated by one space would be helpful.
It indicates 8 mL
